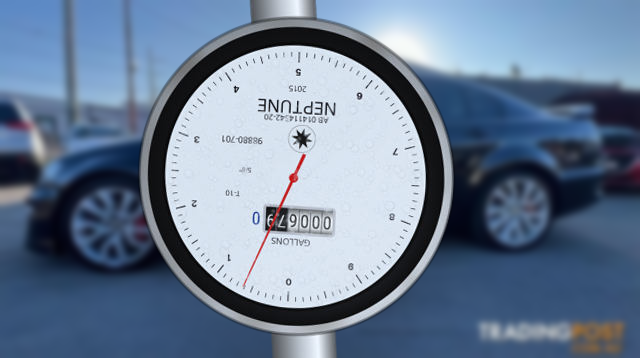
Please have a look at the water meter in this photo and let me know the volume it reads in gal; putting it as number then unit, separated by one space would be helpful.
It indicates 6790.6 gal
